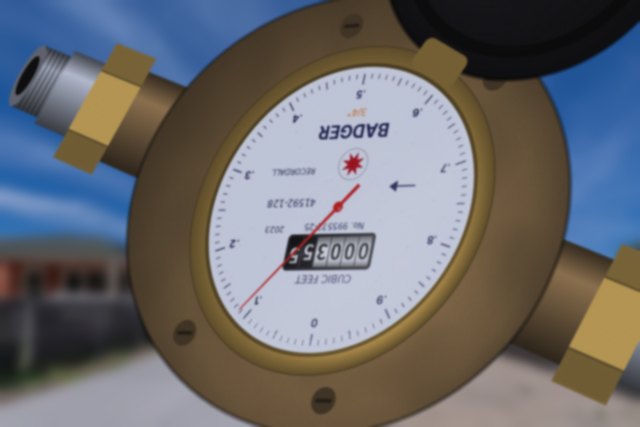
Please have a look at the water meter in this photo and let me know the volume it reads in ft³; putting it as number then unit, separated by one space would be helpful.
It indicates 355.11 ft³
